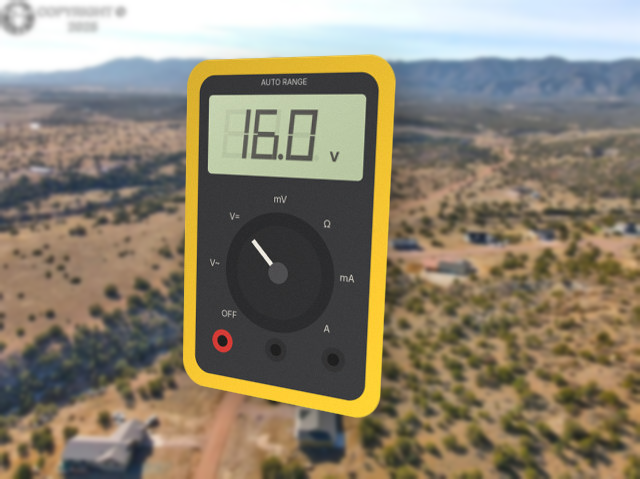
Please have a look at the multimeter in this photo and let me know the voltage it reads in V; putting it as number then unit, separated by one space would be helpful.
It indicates 16.0 V
